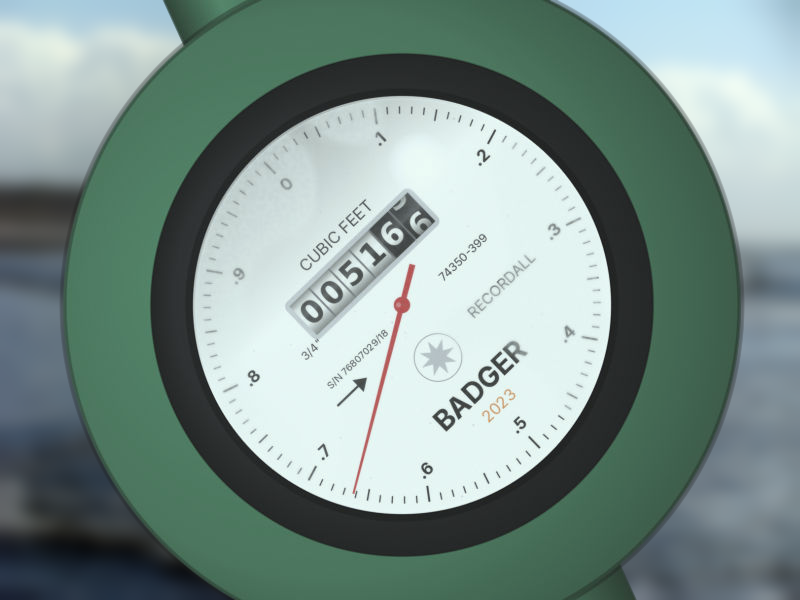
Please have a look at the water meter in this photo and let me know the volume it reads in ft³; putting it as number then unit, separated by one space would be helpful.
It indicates 5165.66 ft³
